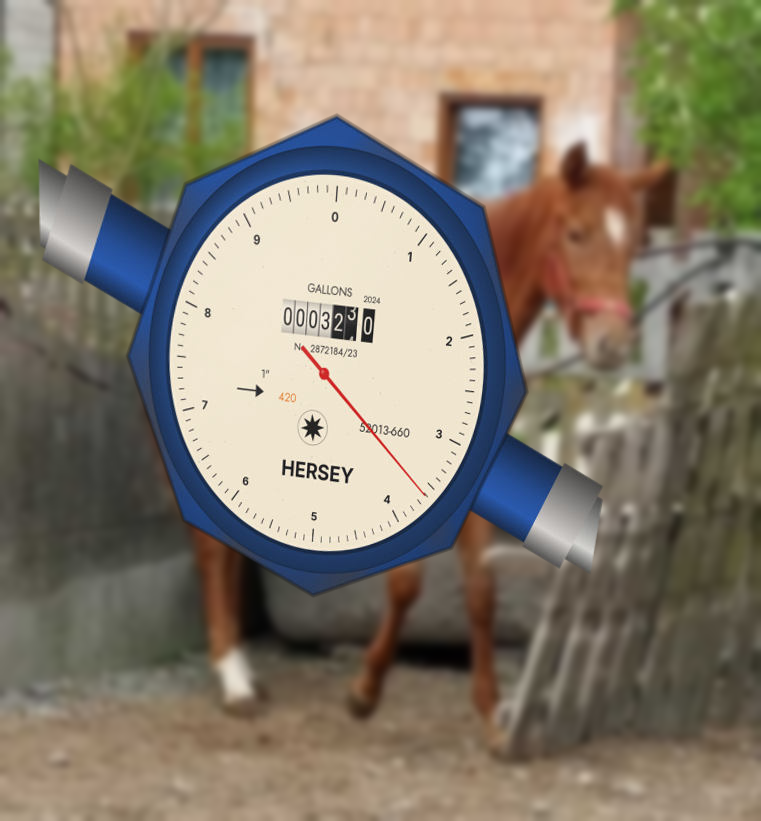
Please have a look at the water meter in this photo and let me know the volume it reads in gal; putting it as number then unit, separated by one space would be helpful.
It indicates 3233.6 gal
